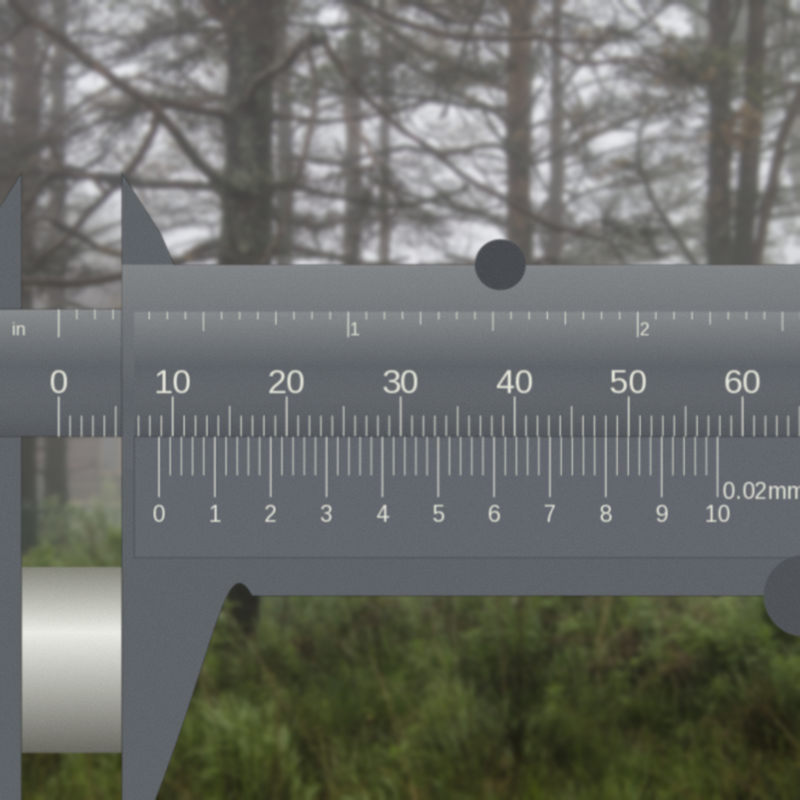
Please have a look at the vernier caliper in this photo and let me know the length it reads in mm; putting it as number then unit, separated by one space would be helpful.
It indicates 8.8 mm
